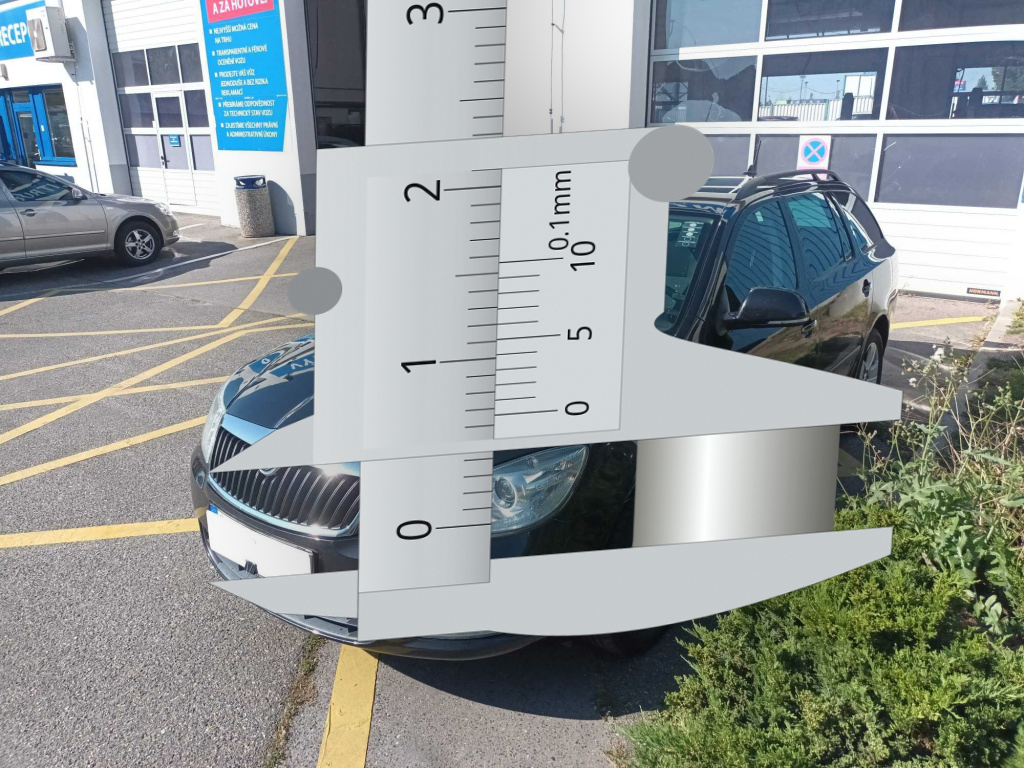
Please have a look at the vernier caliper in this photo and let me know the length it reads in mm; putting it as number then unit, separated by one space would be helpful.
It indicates 6.6 mm
